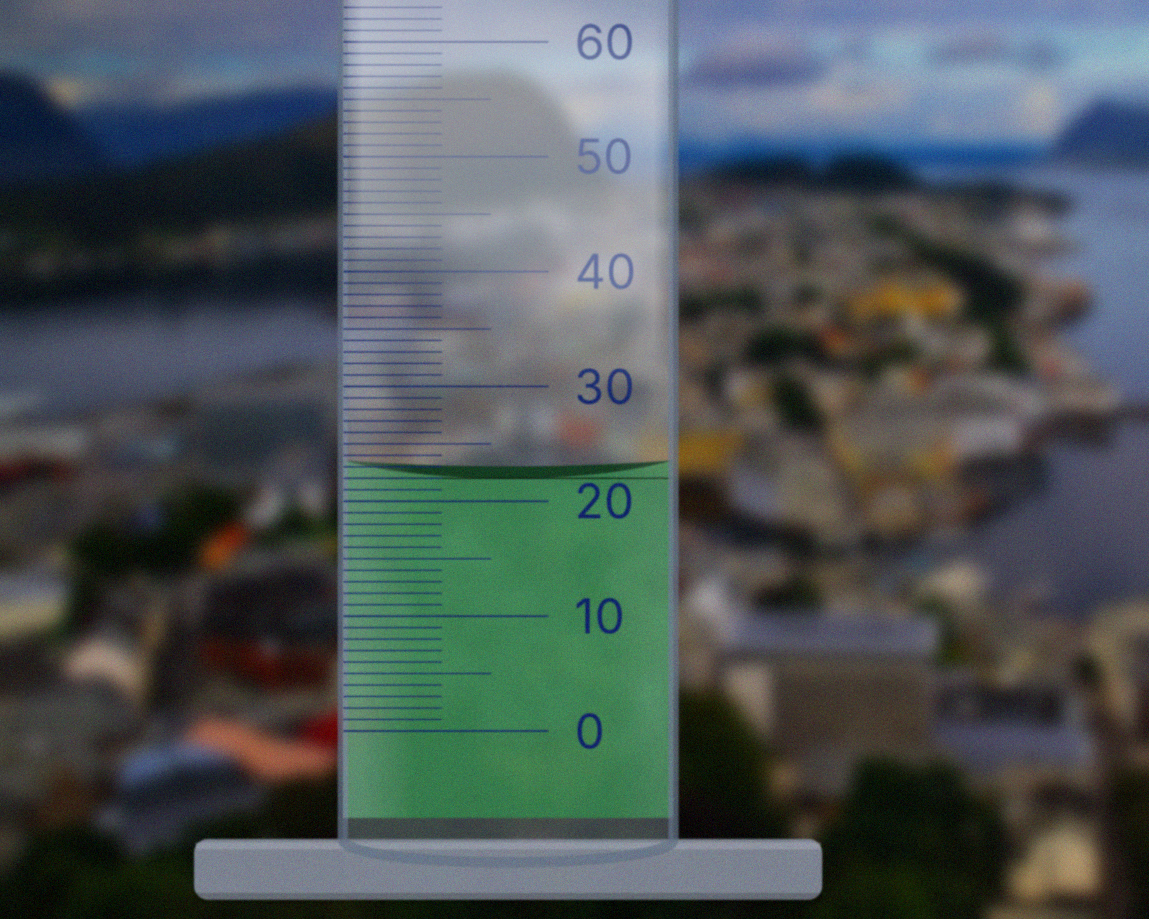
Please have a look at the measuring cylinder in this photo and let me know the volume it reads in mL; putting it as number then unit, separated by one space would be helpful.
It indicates 22 mL
